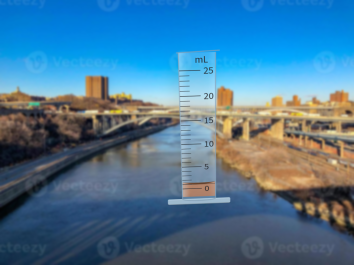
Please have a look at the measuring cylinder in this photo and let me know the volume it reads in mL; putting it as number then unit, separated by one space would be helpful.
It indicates 1 mL
